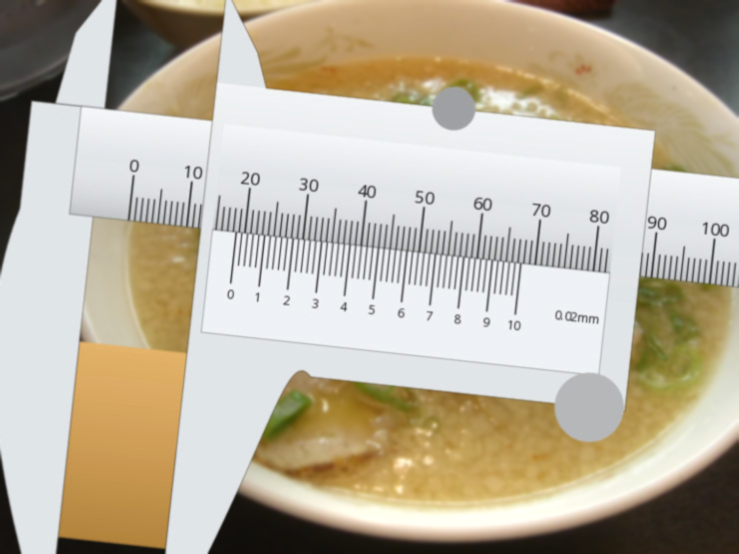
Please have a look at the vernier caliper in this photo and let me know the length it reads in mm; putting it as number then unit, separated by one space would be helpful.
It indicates 18.5 mm
